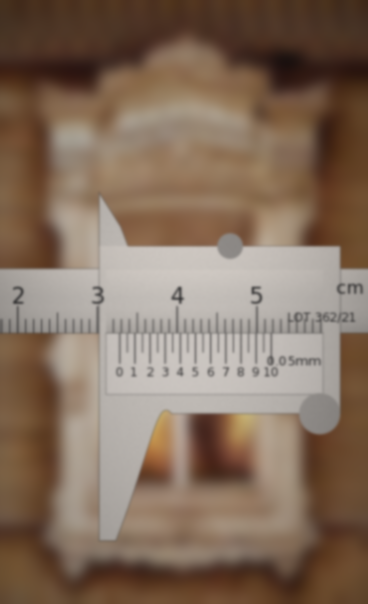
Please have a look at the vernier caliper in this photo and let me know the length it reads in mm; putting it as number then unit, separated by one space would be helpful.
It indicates 32.8 mm
